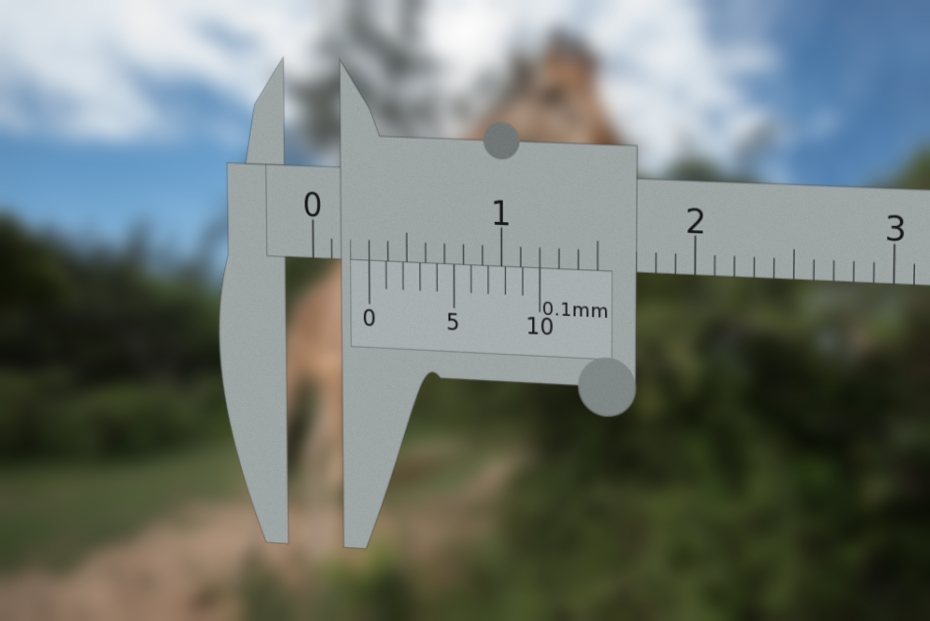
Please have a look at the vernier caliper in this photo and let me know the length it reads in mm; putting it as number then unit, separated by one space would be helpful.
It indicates 3.0 mm
